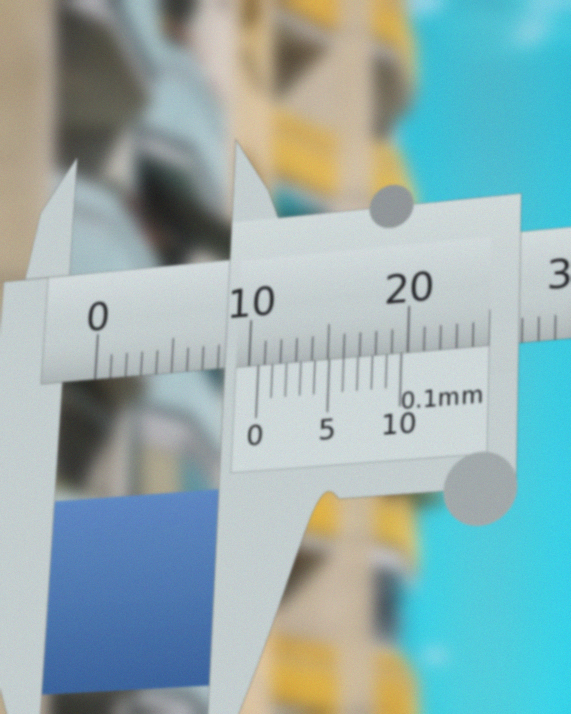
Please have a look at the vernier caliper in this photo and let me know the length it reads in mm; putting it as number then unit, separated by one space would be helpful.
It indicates 10.6 mm
